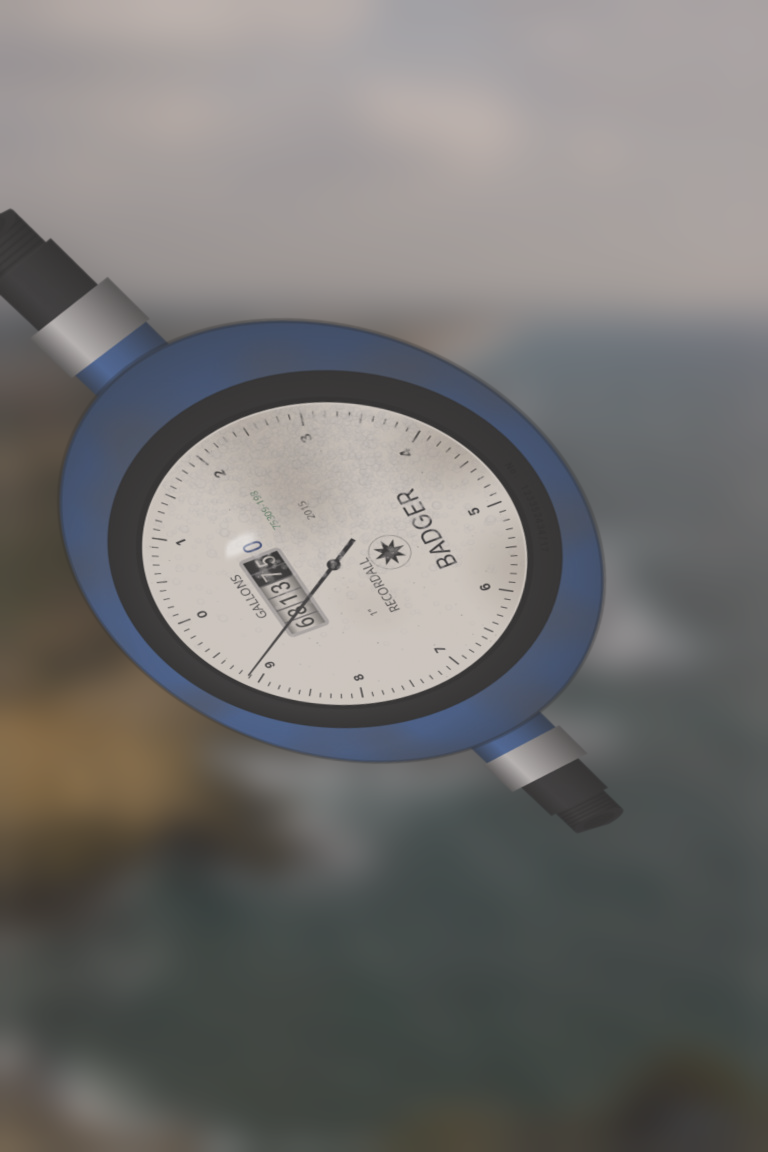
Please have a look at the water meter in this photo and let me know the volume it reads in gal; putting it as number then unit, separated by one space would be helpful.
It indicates 6813749.1 gal
